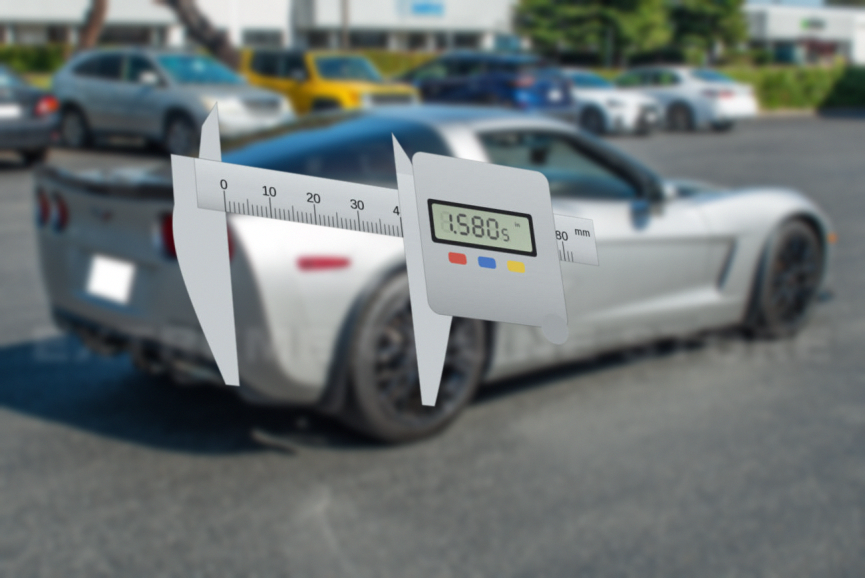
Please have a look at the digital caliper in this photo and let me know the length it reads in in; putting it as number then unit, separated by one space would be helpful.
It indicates 1.5805 in
